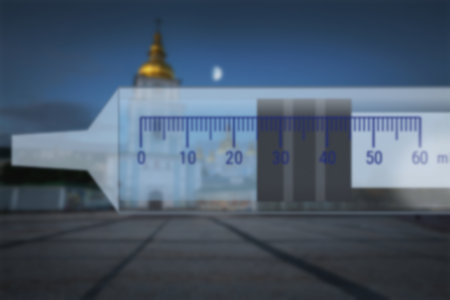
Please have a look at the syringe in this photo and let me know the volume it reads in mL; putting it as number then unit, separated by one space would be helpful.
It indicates 25 mL
